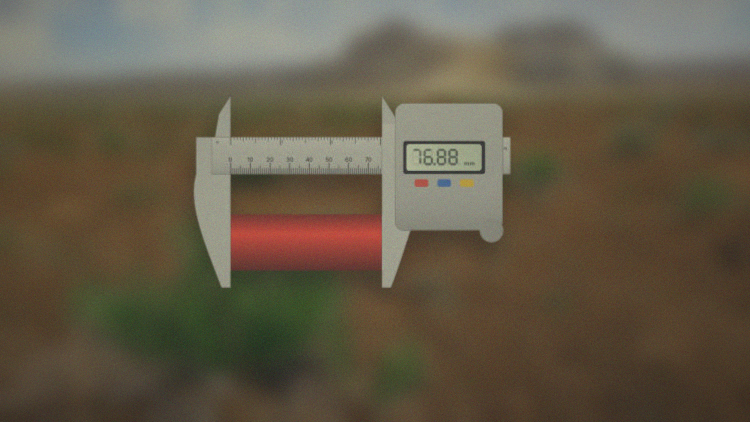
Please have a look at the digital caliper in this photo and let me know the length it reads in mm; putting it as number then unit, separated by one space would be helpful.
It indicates 76.88 mm
